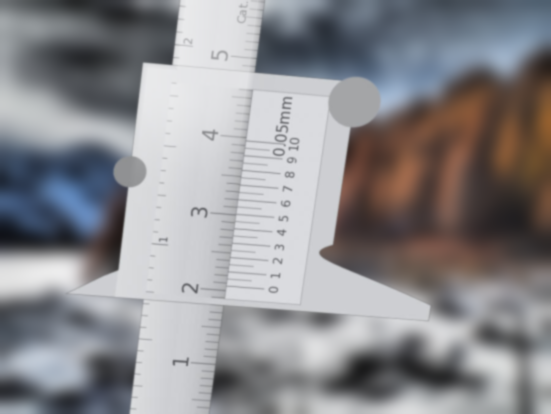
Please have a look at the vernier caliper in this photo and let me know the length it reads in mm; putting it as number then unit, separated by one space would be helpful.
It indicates 20.6 mm
